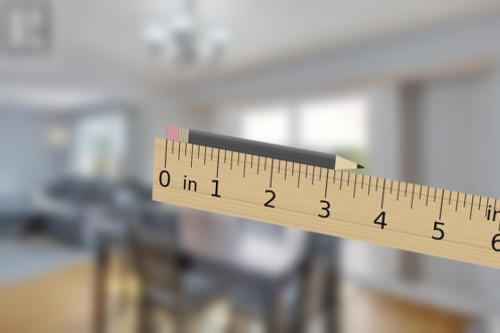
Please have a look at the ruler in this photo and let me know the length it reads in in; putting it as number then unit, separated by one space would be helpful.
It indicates 3.625 in
